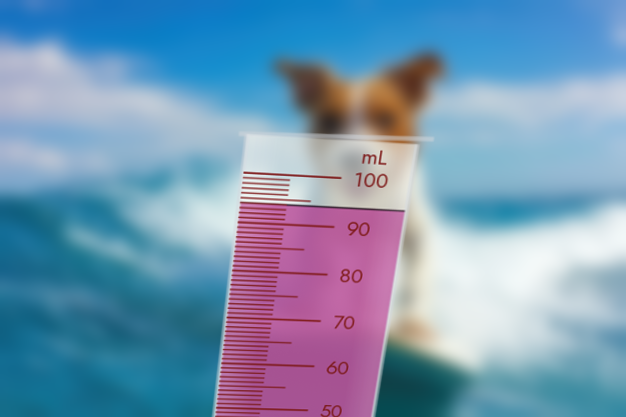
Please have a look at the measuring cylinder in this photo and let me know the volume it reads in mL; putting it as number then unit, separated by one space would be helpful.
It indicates 94 mL
